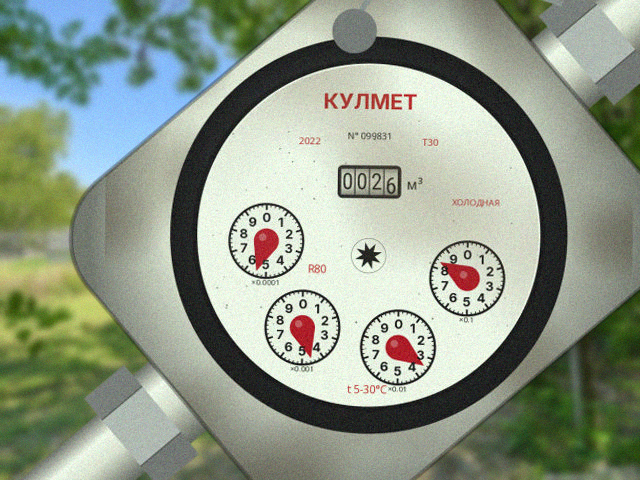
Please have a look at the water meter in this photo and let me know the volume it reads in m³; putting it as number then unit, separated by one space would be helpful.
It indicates 25.8345 m³
